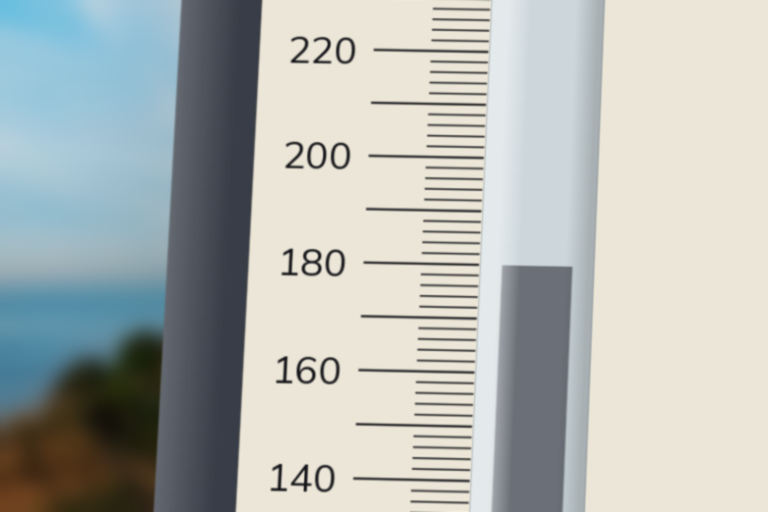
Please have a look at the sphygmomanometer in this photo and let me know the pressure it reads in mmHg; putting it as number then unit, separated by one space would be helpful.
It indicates 180 mmHg
